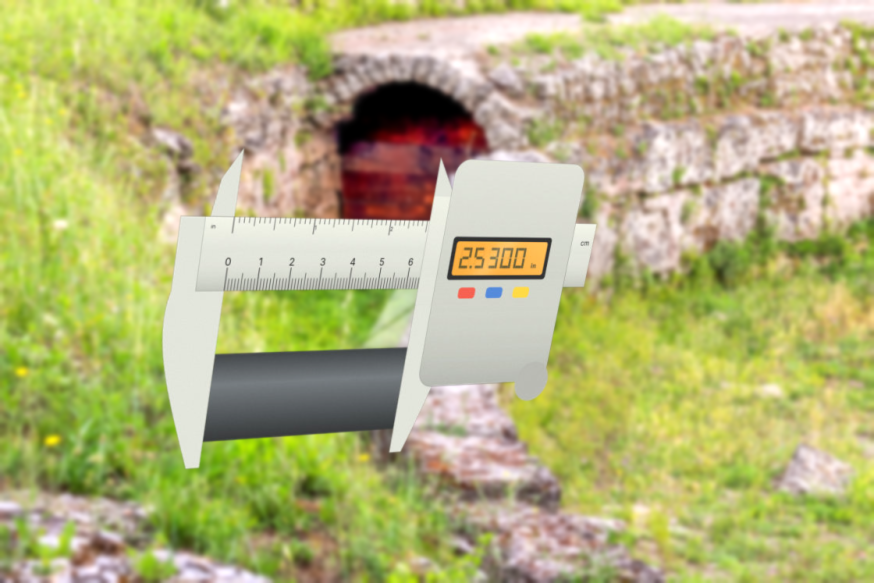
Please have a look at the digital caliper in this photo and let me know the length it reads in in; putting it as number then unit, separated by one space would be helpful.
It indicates 2.5300 in
